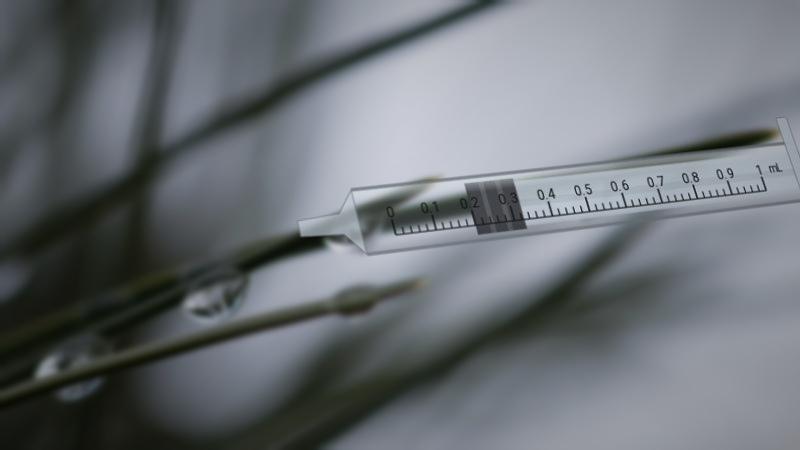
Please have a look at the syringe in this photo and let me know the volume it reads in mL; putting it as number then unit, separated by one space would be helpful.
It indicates 0.2 mL
